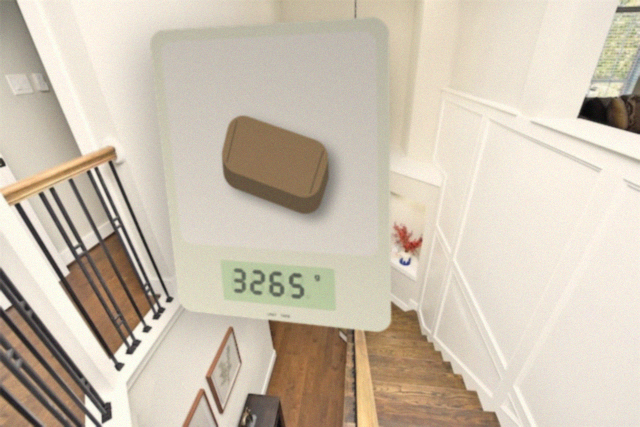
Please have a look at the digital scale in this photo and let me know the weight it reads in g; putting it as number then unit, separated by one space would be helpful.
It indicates 3265 g
